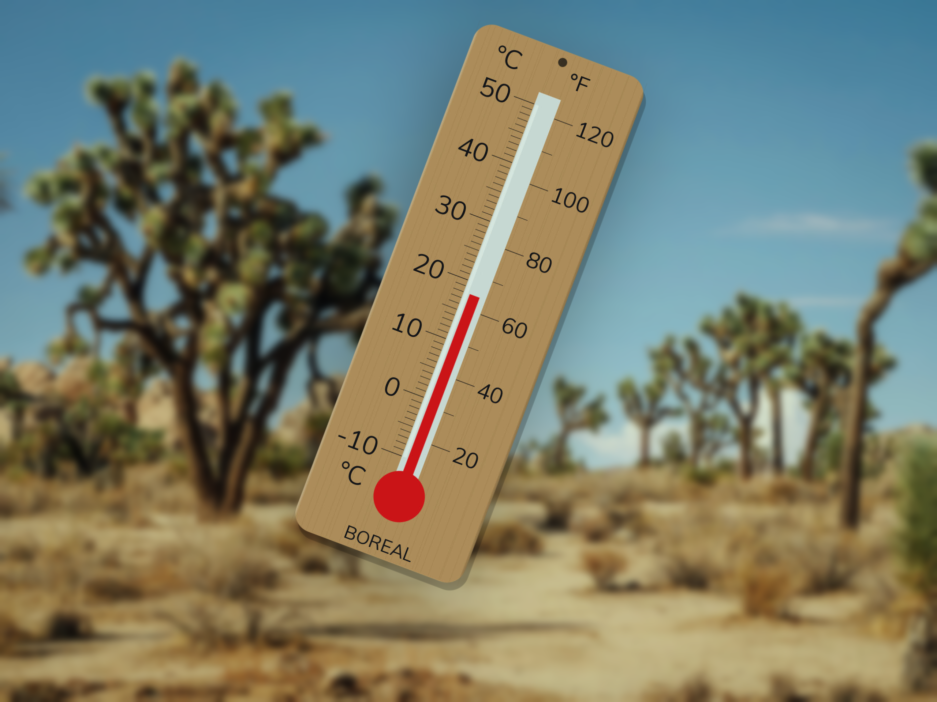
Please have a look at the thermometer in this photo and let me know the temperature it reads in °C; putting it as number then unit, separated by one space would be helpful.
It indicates 18 °C
